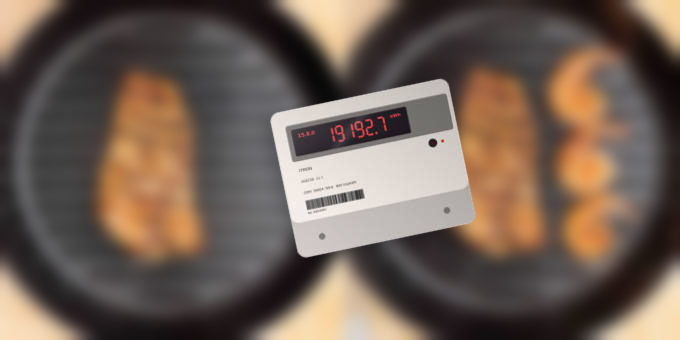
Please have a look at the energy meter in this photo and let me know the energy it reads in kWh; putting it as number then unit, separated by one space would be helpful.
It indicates 19192.7 kWh
